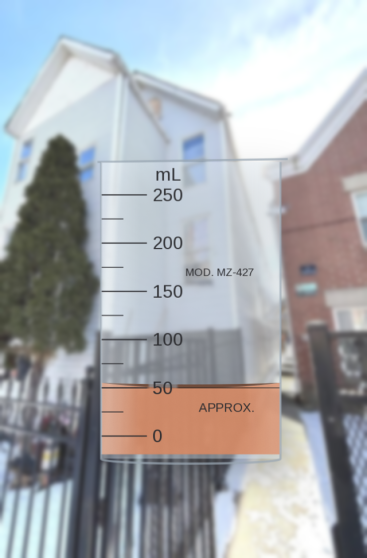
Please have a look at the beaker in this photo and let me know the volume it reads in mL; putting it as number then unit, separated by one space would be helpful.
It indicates 50 mL
